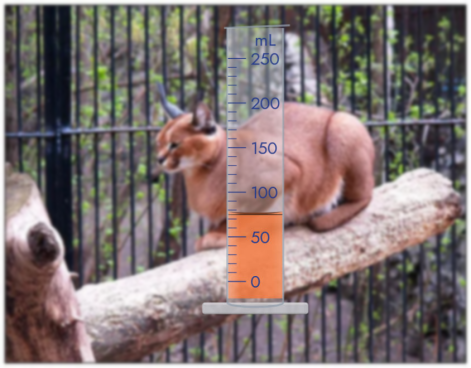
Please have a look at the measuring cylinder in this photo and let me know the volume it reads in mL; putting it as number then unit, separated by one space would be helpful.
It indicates 75 mL
